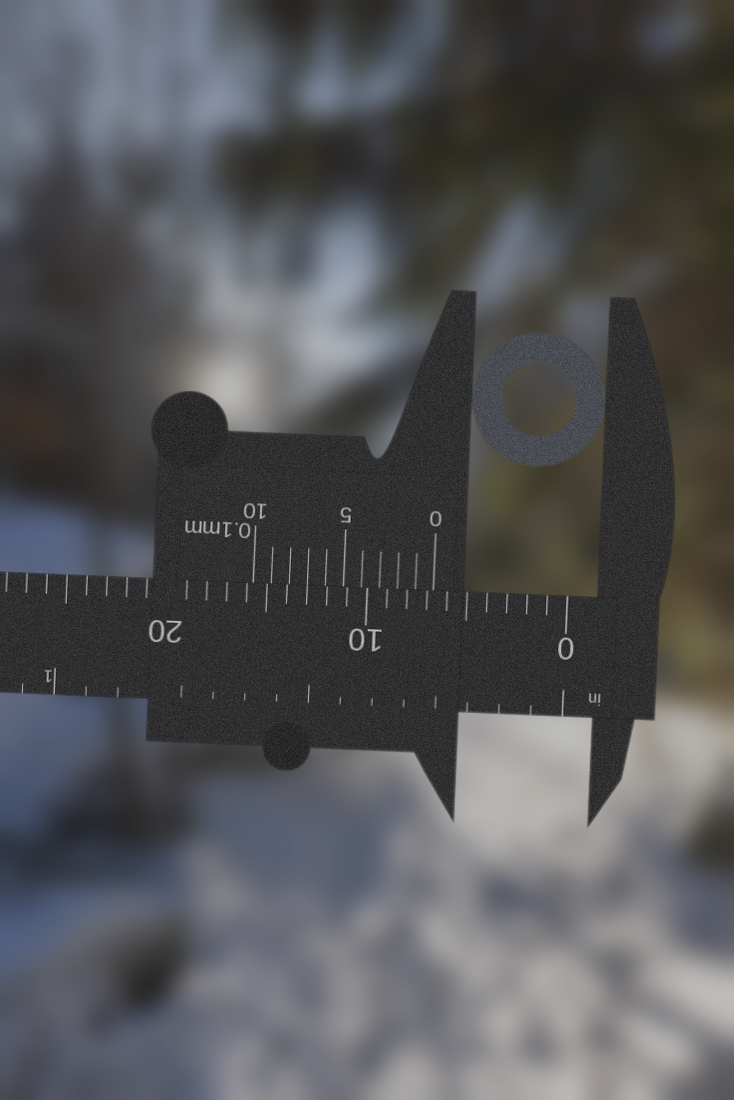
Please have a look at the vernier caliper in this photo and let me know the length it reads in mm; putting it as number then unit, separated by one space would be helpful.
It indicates 6.7 mm
